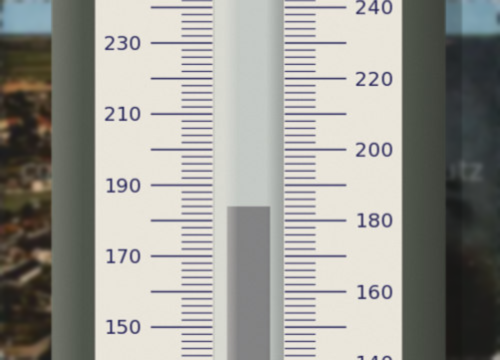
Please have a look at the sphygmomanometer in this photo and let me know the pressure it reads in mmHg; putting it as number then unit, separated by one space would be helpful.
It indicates 184 mmHg
